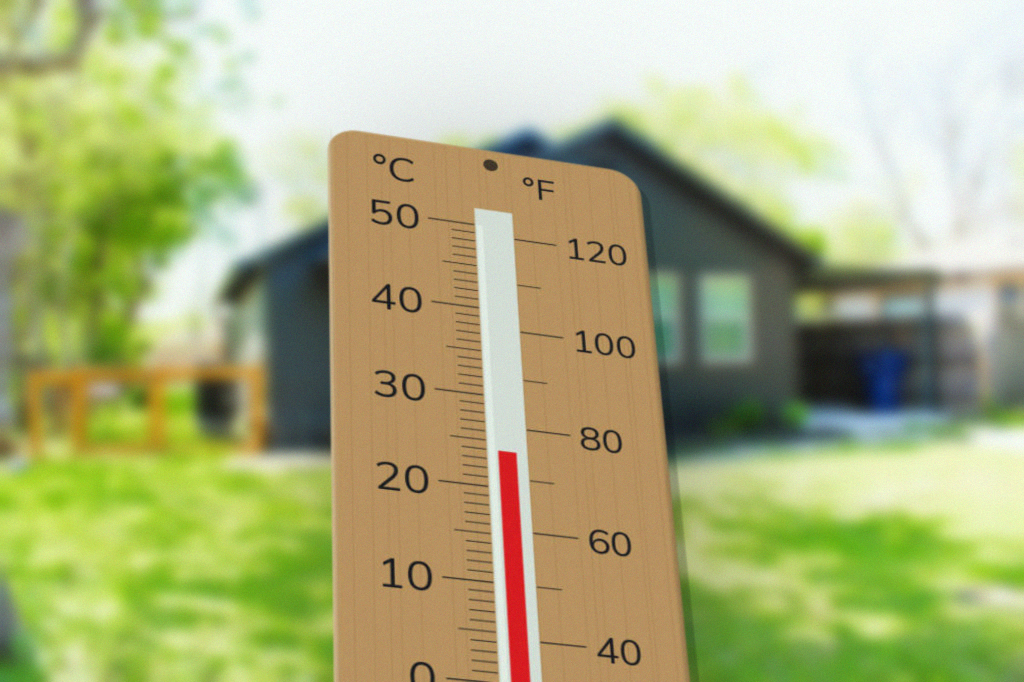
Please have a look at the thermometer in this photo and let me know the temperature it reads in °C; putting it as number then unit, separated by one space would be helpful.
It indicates 24 °C
